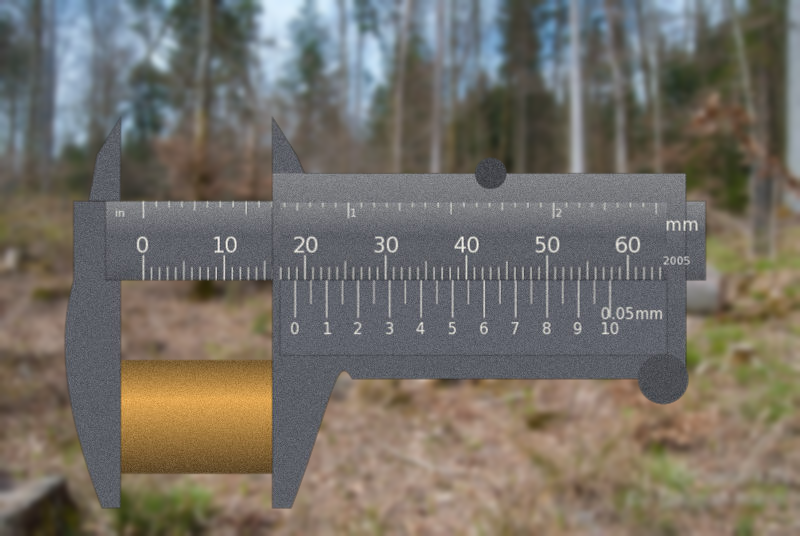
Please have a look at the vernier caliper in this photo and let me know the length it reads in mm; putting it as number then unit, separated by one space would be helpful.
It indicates 18.8 mm
